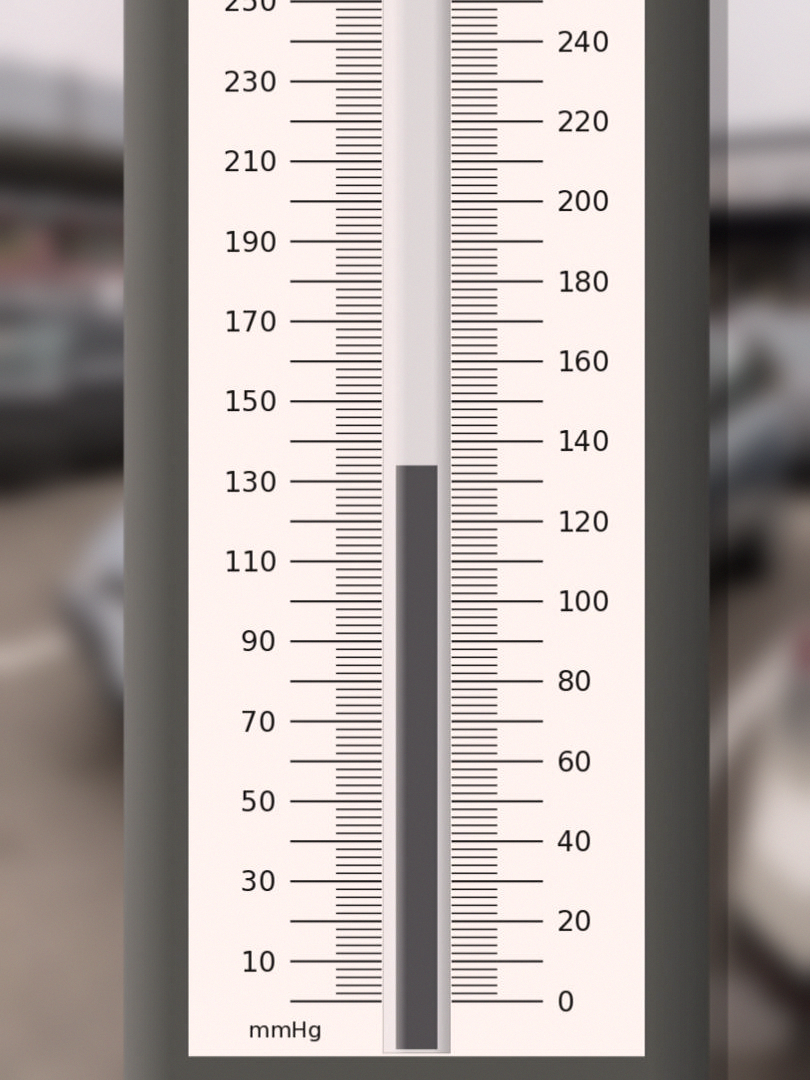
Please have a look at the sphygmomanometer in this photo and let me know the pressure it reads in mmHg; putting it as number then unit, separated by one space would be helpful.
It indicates 134 mmHg
